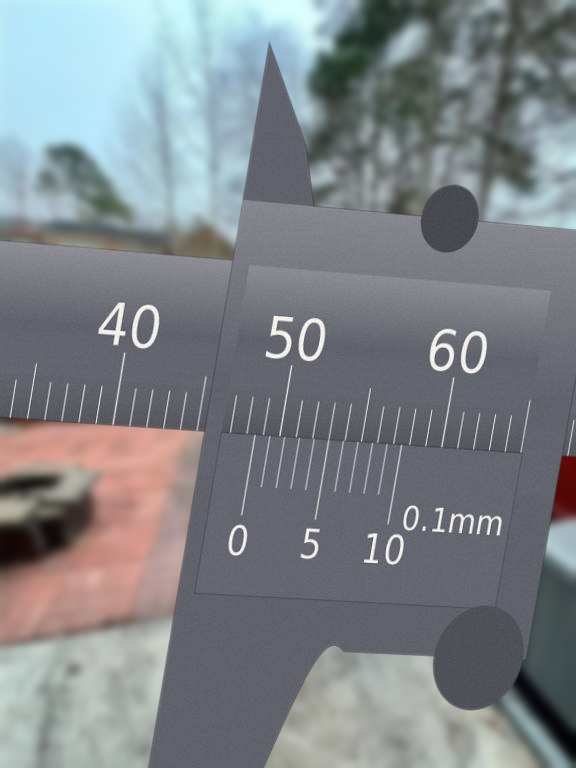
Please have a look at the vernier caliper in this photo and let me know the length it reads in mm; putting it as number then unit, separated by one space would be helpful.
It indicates 48.5 mm
